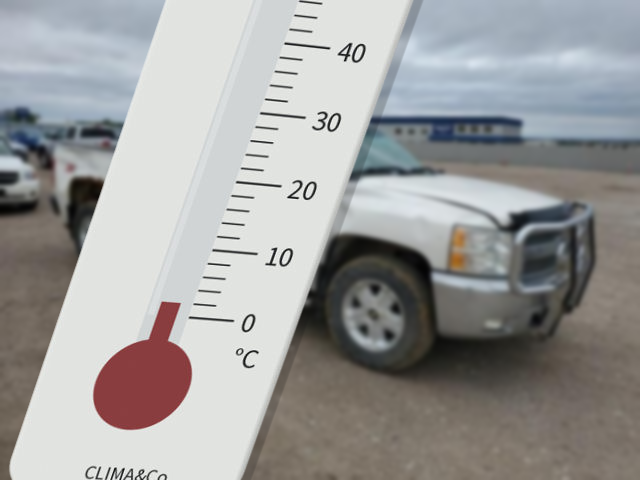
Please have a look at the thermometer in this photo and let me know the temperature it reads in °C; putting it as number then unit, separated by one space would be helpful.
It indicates 2 °C
